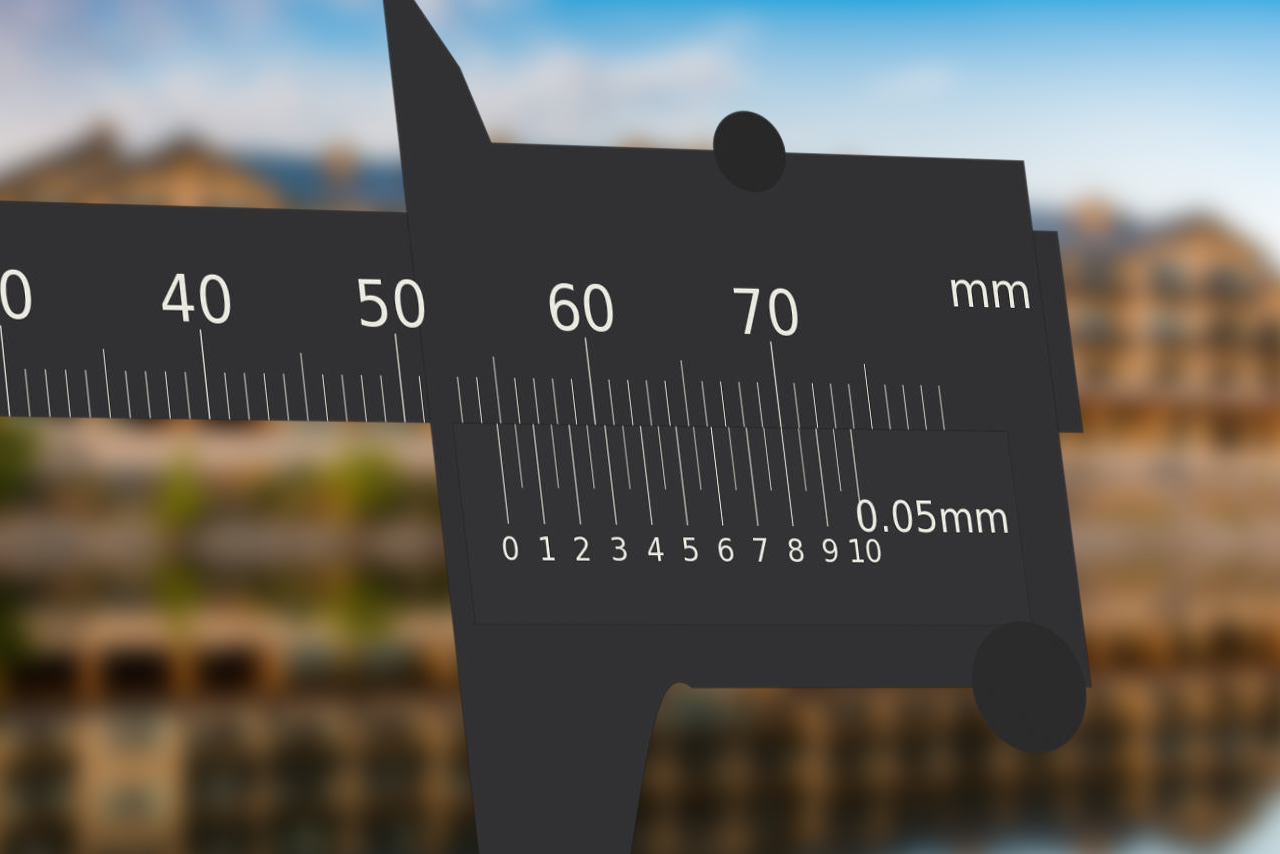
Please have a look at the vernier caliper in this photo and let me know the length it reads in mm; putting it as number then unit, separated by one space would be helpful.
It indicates 54.8 mm
